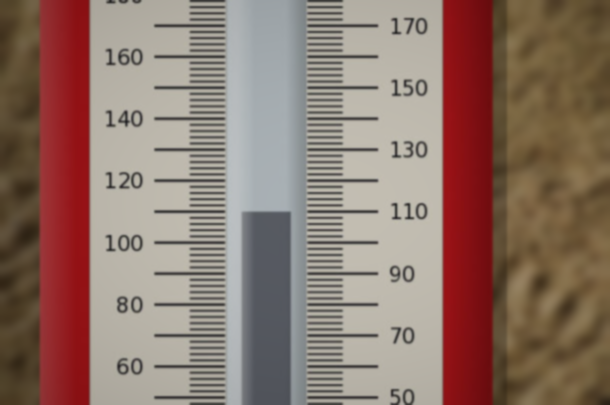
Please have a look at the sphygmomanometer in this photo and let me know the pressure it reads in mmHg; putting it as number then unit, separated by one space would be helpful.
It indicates 110 mmHg
